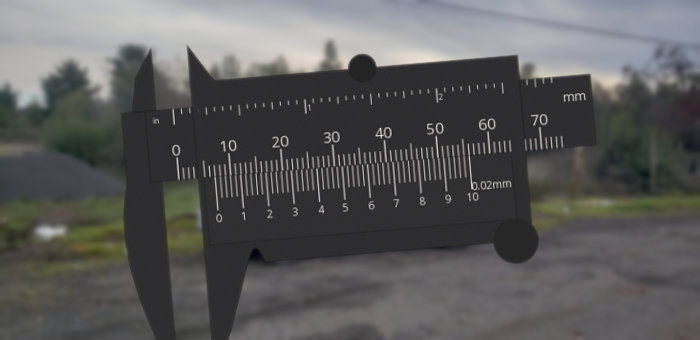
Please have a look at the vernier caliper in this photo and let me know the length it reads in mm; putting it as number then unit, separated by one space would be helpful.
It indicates 7.0 mm
